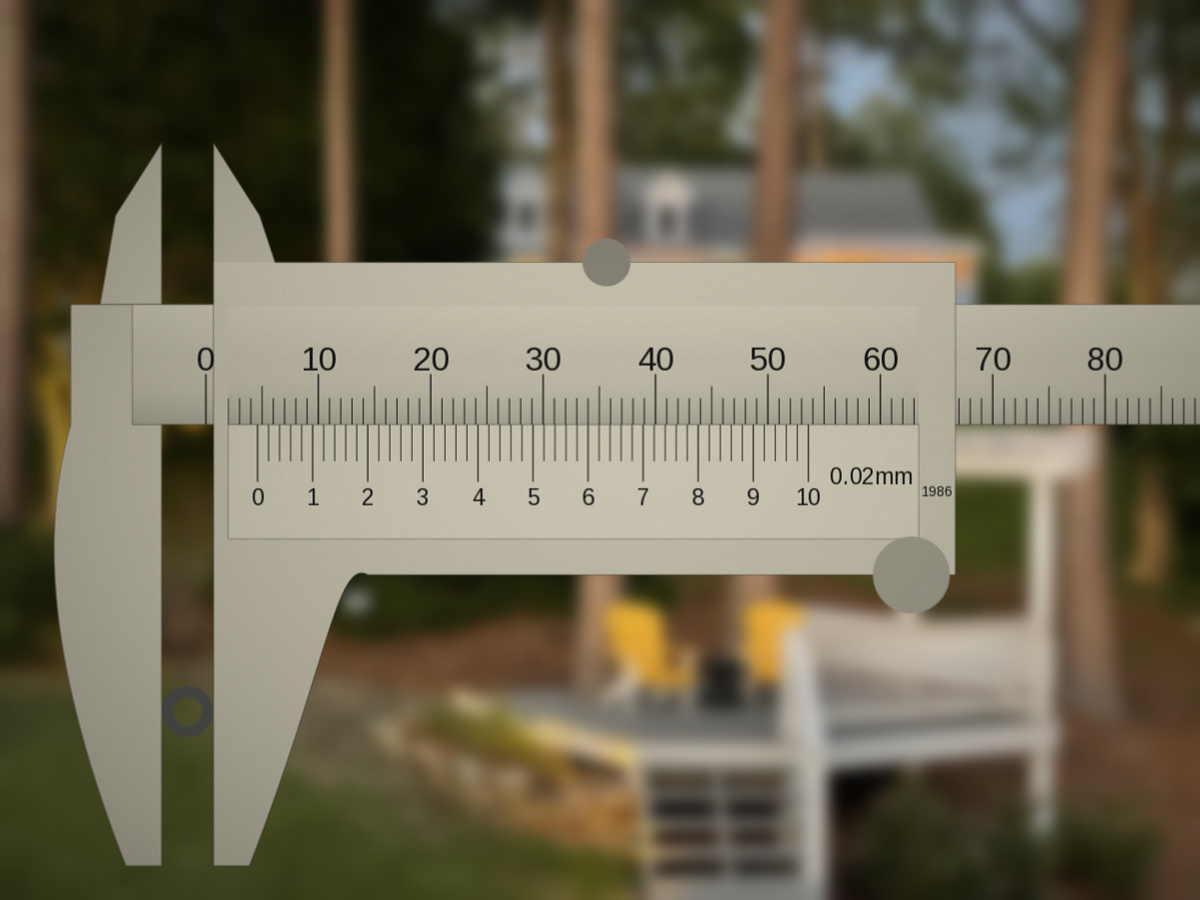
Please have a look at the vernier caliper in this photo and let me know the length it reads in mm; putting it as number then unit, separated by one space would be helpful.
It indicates 4.6 mm
